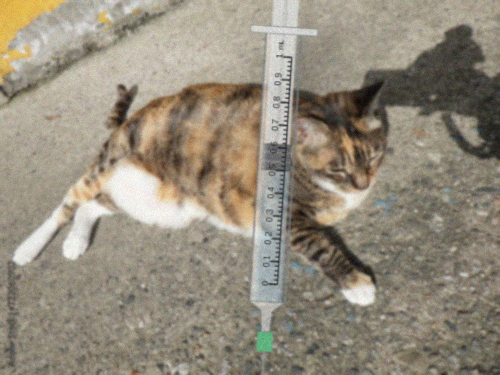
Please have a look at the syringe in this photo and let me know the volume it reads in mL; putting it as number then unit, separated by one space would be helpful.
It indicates 0.5 mL
